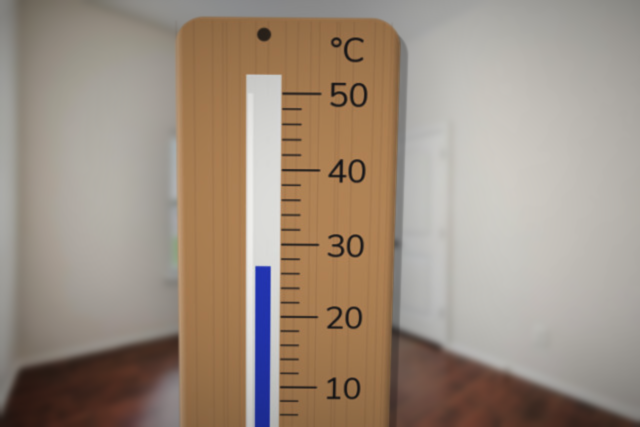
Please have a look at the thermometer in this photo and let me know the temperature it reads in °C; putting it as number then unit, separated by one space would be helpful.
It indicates 27 °C
